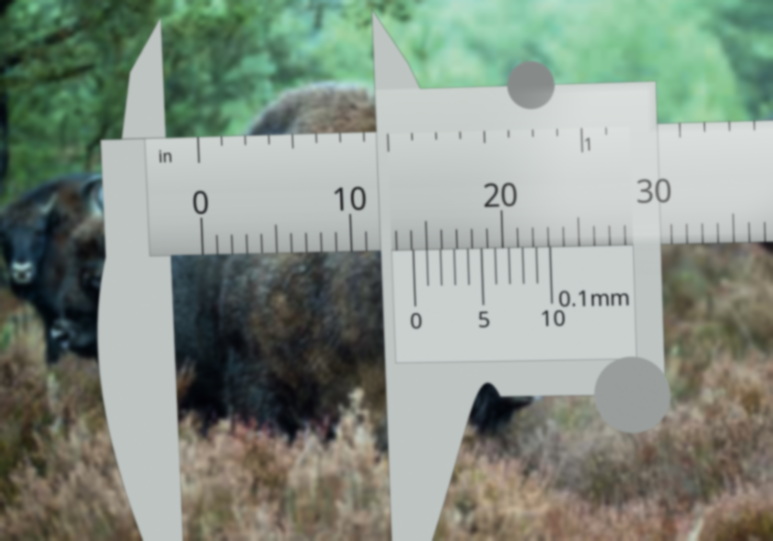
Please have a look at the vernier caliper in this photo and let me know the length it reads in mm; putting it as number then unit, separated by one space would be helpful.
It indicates 14.1 mm
